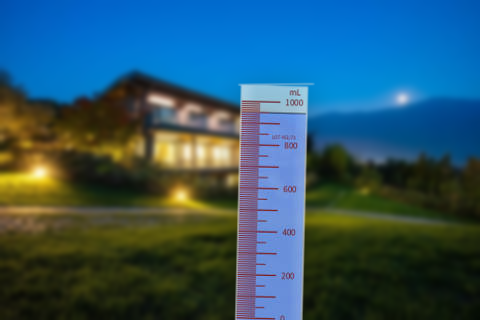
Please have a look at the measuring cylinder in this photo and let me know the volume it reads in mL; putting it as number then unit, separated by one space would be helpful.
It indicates 950 mL
